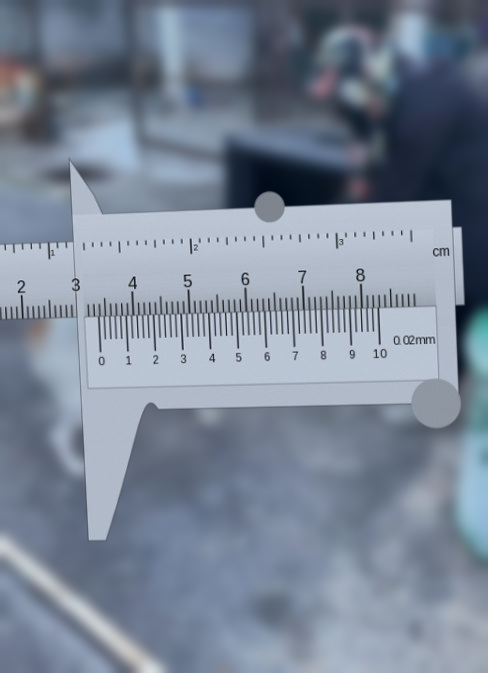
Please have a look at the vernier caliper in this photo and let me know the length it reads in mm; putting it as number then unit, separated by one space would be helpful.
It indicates 33.8 mm
